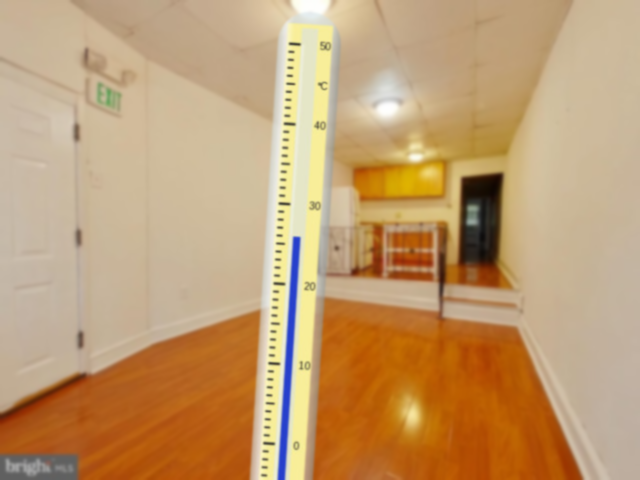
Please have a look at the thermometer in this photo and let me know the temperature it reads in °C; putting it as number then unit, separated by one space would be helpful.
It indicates 26 °C
